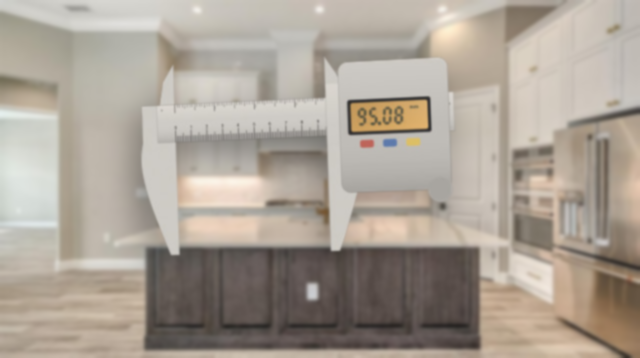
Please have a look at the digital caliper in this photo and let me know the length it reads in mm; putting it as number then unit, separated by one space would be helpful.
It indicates 95.08 mm
